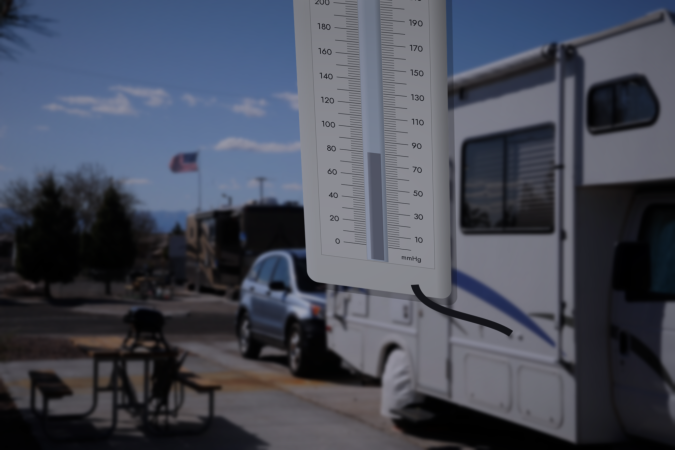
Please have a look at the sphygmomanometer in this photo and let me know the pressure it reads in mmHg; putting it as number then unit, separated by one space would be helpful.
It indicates 80 mmHg
